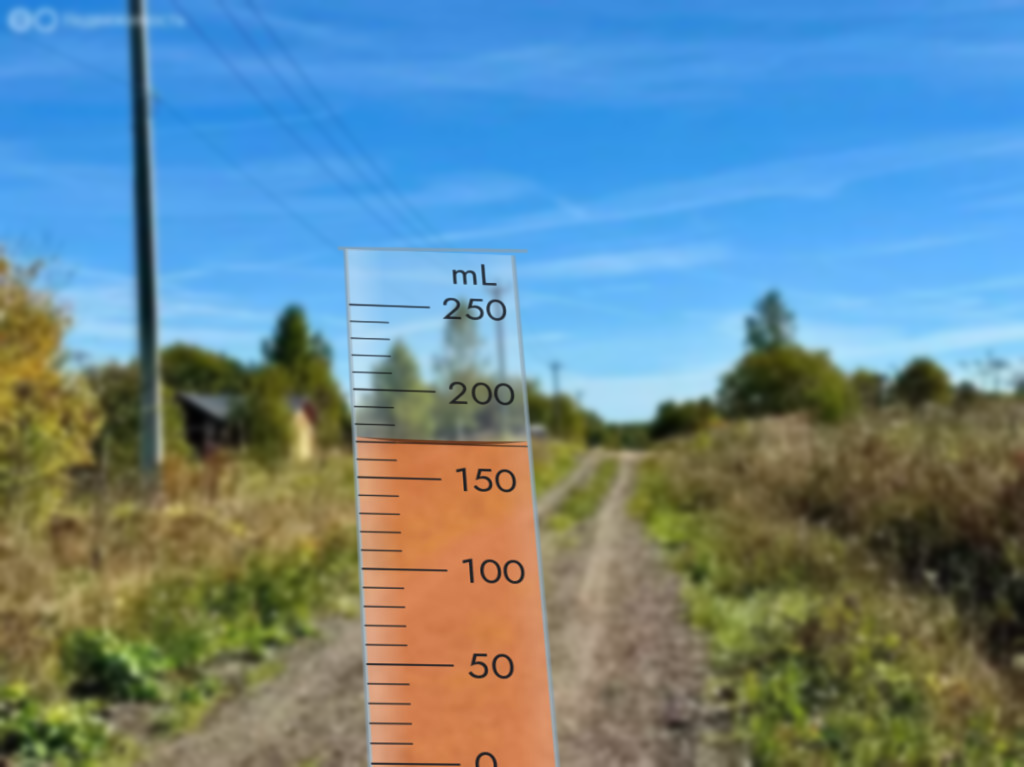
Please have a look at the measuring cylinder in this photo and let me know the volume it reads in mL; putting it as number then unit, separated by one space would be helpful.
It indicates 170 mL
